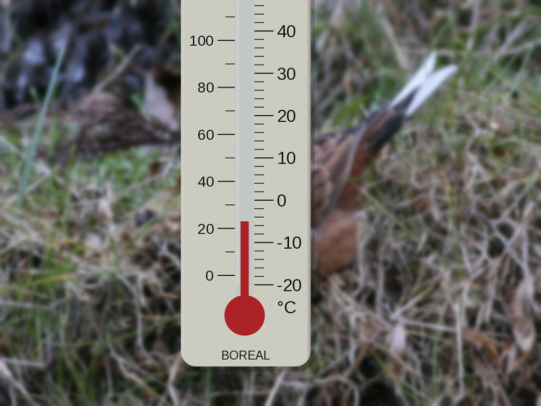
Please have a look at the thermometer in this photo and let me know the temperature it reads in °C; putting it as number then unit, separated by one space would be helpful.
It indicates -5 °C
